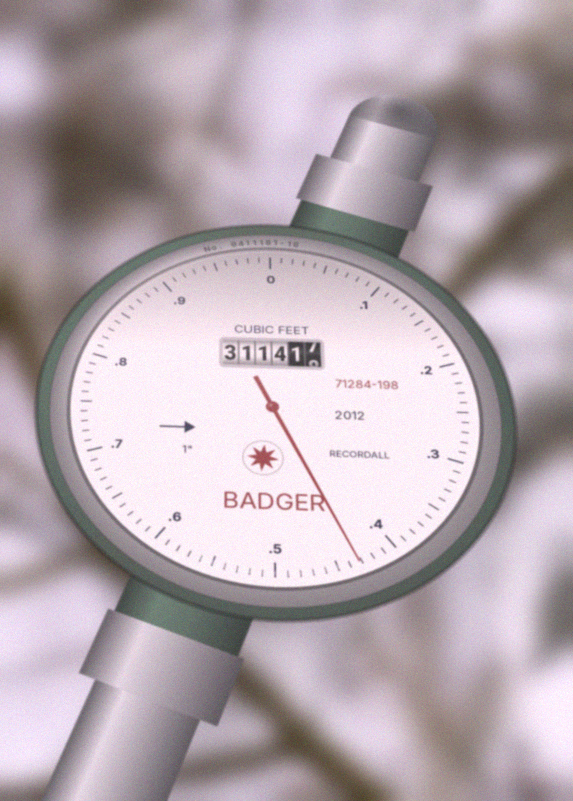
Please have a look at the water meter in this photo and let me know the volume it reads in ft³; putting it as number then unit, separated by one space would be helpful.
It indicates 311417.43 ft³
